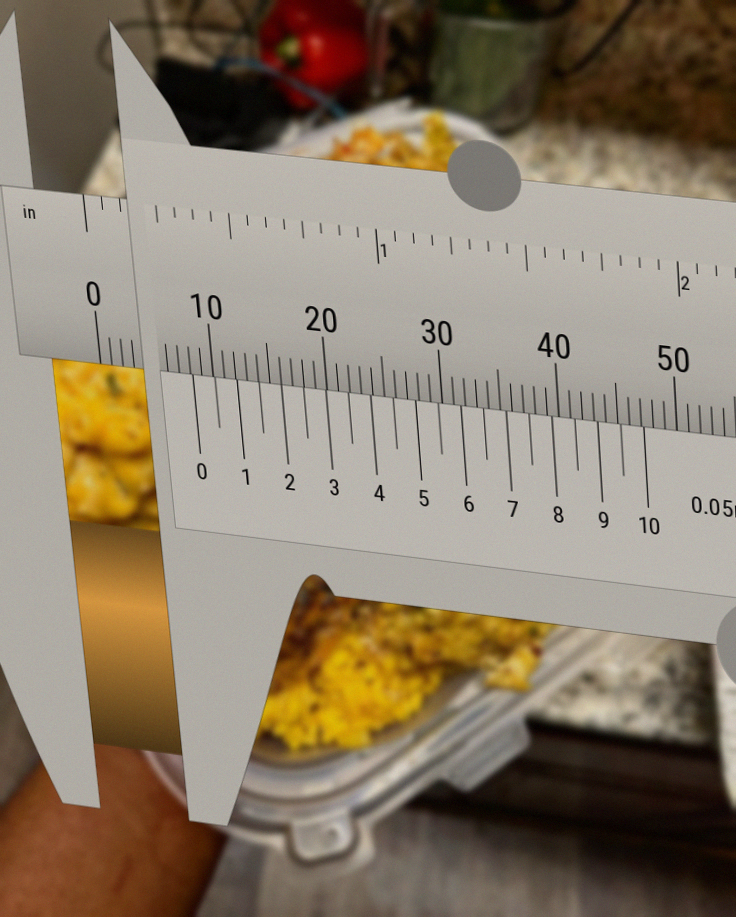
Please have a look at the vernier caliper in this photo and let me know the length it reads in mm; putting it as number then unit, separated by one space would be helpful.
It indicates 8.2 mm
